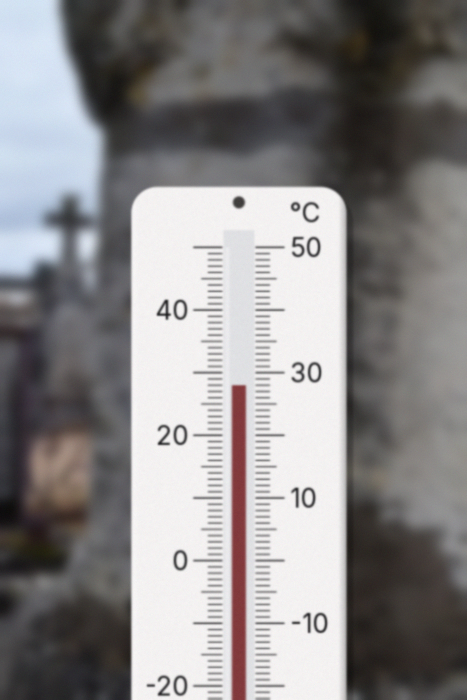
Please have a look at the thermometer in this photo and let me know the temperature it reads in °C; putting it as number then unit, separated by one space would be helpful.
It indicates 28 °C
